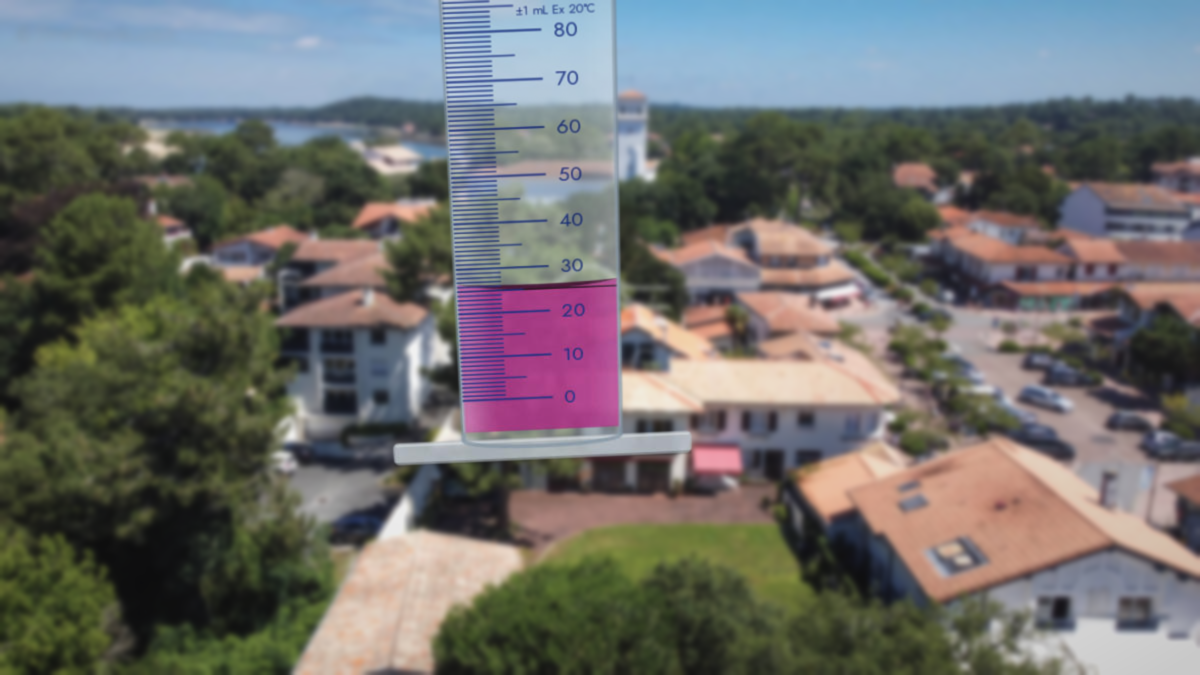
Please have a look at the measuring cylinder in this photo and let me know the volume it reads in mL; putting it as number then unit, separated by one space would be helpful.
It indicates 25 mL
